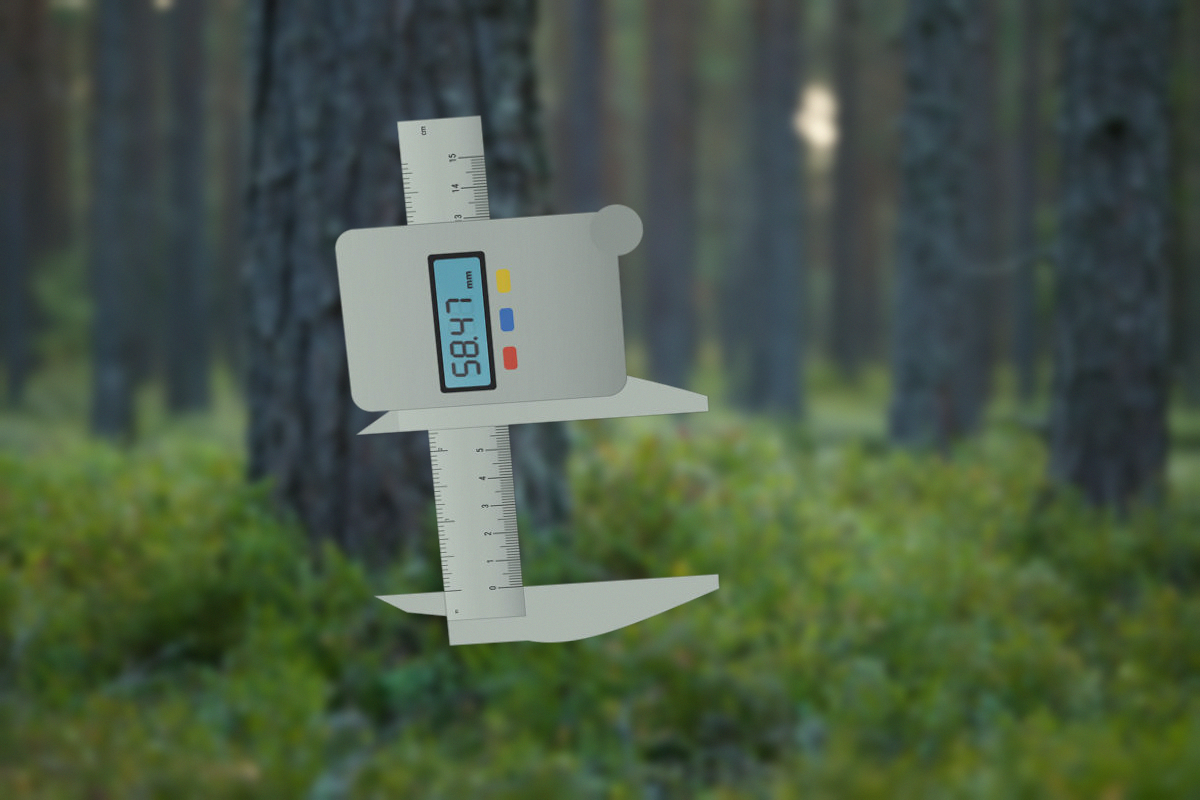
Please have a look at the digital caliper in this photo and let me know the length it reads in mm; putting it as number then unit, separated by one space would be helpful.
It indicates 58.47 mm
